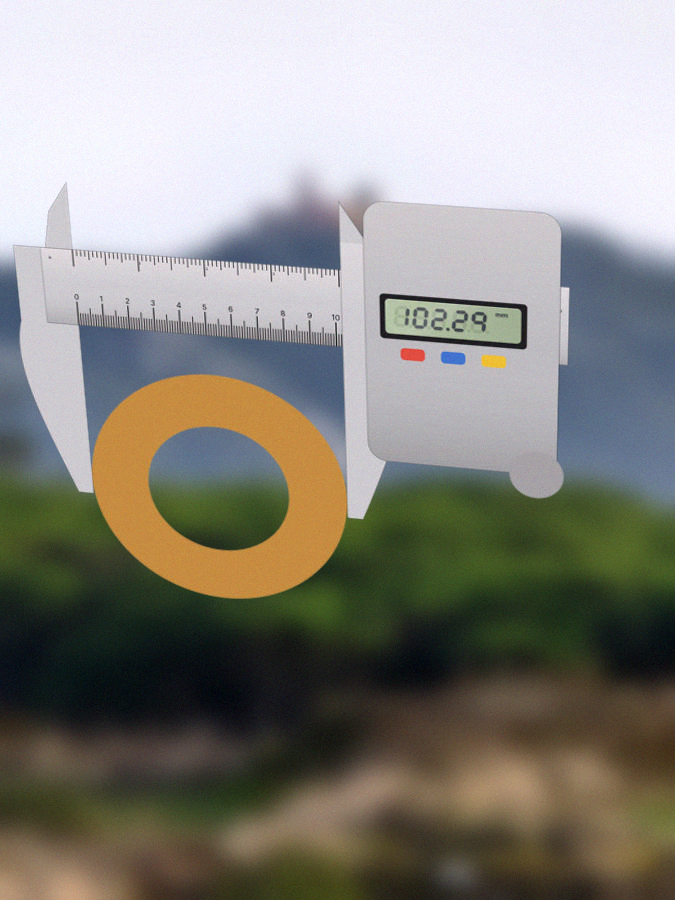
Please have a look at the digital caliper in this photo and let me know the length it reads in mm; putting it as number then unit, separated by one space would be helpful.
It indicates 102.29 mm
